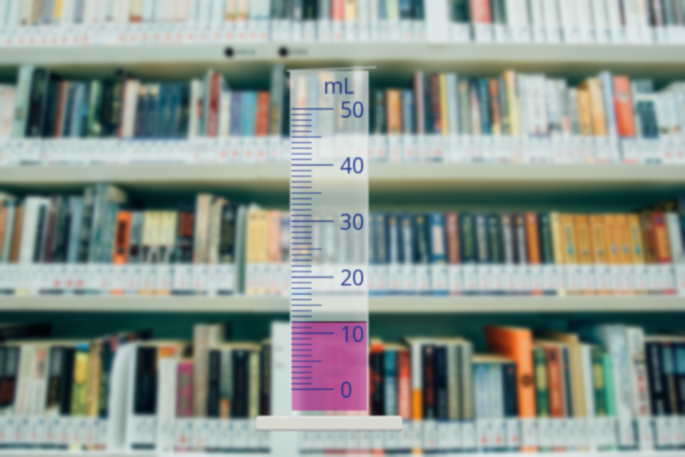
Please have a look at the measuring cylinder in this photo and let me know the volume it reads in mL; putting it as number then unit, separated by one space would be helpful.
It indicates 12 mL
